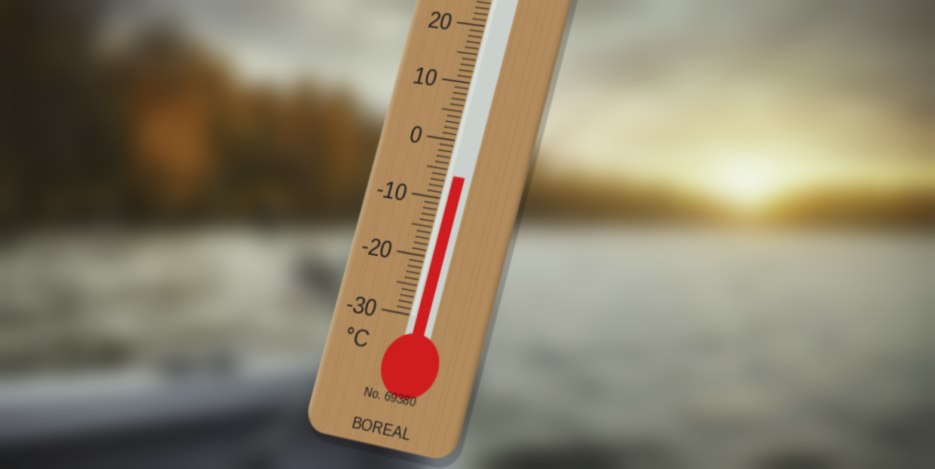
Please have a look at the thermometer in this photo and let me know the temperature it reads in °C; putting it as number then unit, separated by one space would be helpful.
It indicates -6 °C
